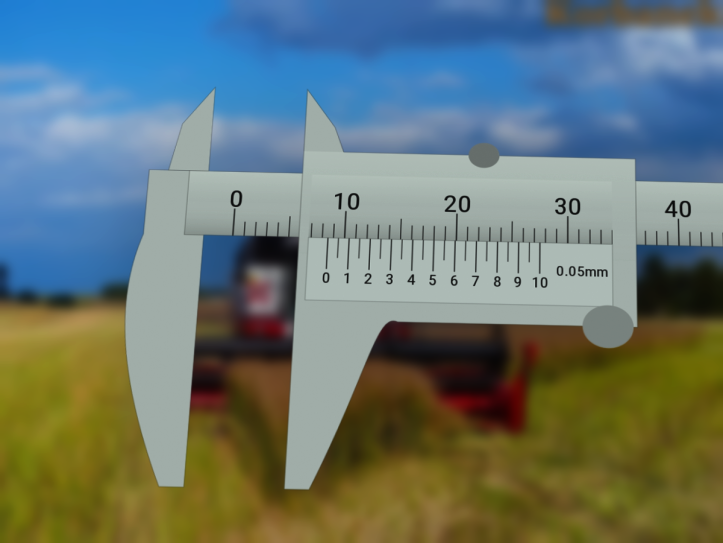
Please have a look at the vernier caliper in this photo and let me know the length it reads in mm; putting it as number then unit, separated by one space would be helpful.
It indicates 8.5 mm
